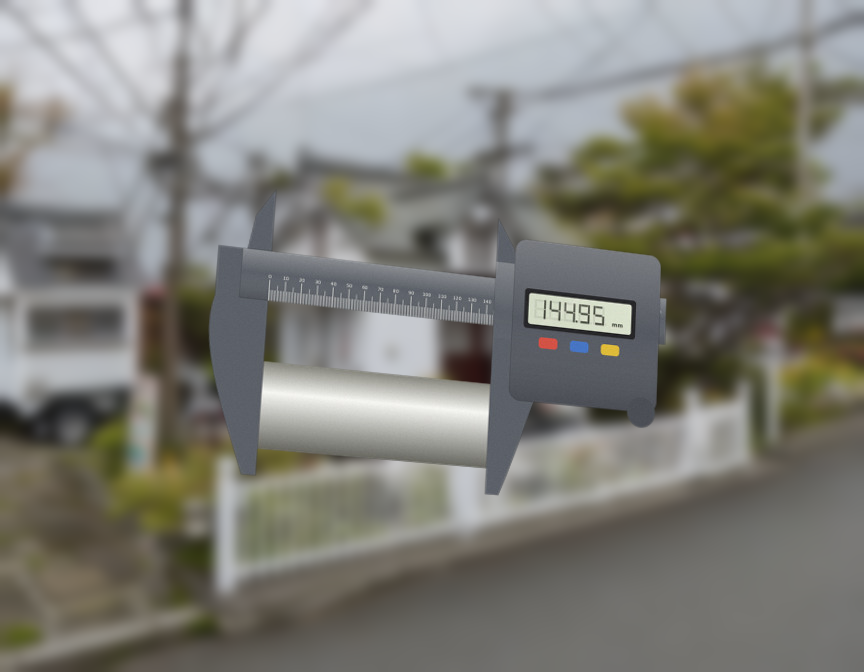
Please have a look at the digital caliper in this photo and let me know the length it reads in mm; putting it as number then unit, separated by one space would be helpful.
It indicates 144.95 mm
